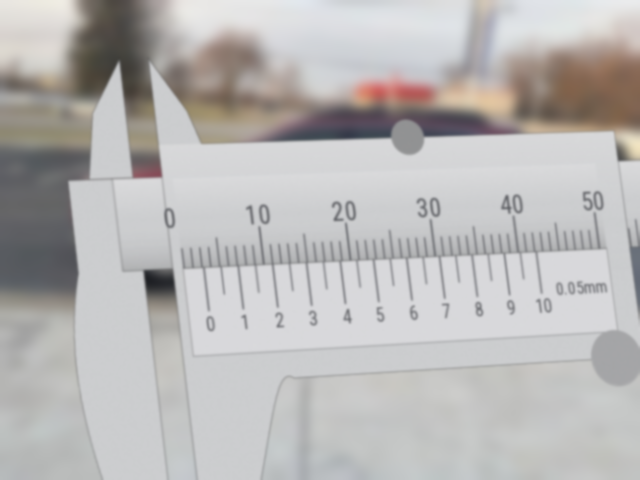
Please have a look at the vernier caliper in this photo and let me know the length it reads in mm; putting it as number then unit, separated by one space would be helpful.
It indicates 3.2 mm
